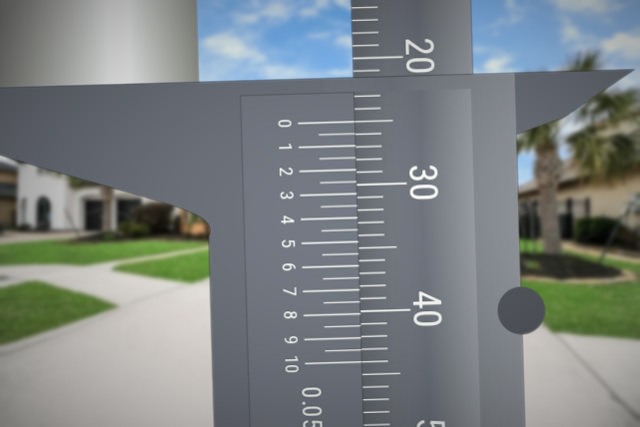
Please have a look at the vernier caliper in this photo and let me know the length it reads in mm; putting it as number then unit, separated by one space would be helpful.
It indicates 25.0 mm
